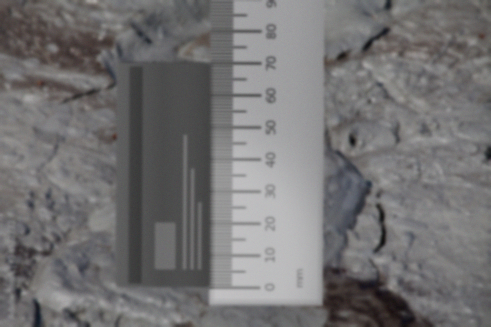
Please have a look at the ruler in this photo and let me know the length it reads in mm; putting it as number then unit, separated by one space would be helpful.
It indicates 70 mm
